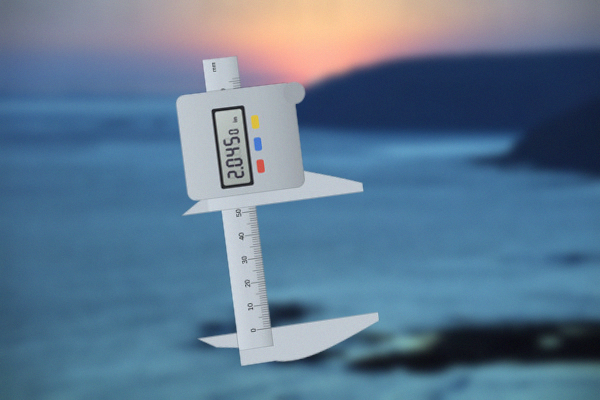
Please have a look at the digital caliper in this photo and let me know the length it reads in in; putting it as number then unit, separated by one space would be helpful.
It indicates 2.0450 in
